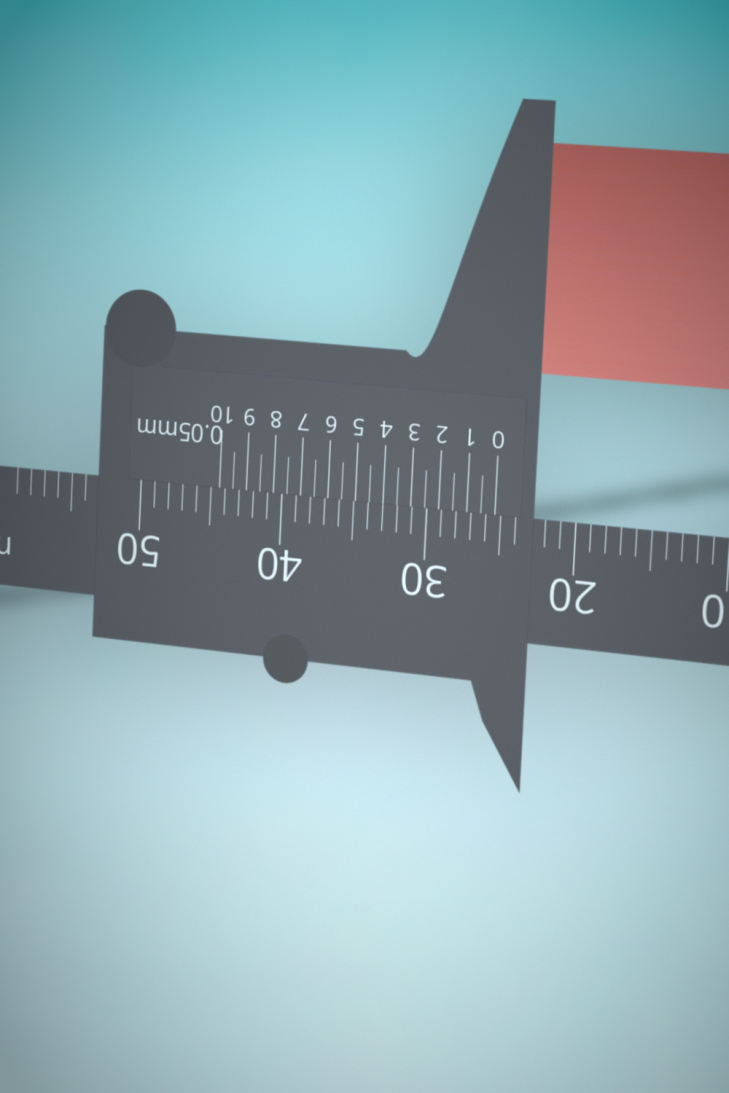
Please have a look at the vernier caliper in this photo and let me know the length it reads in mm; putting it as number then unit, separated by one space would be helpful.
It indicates 25.4 mm
